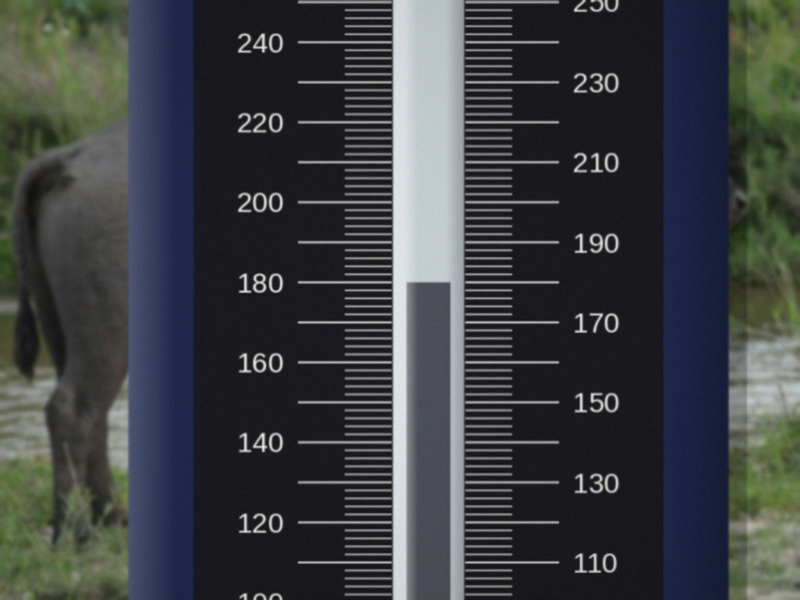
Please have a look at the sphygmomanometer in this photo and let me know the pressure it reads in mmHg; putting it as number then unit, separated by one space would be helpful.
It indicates 180 mmHg
